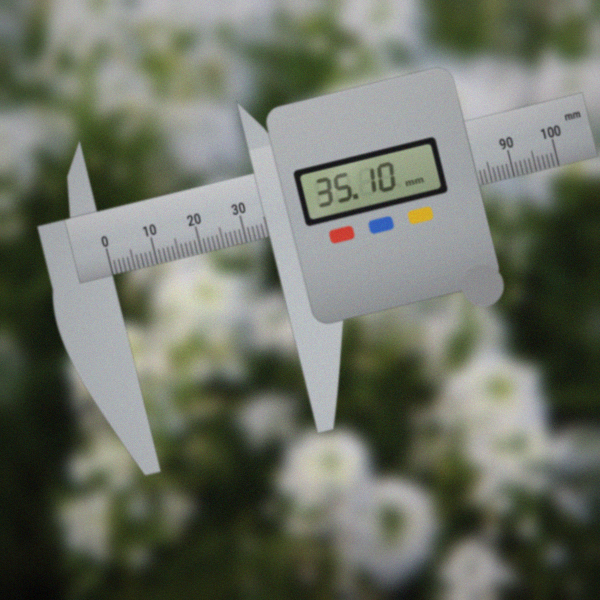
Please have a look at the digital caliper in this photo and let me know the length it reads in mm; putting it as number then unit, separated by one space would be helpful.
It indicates 35.10 mm
